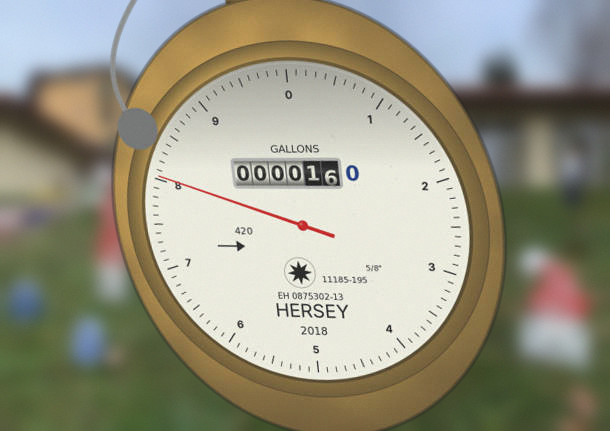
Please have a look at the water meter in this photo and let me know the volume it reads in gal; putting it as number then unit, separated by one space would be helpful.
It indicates 158.0 gal
